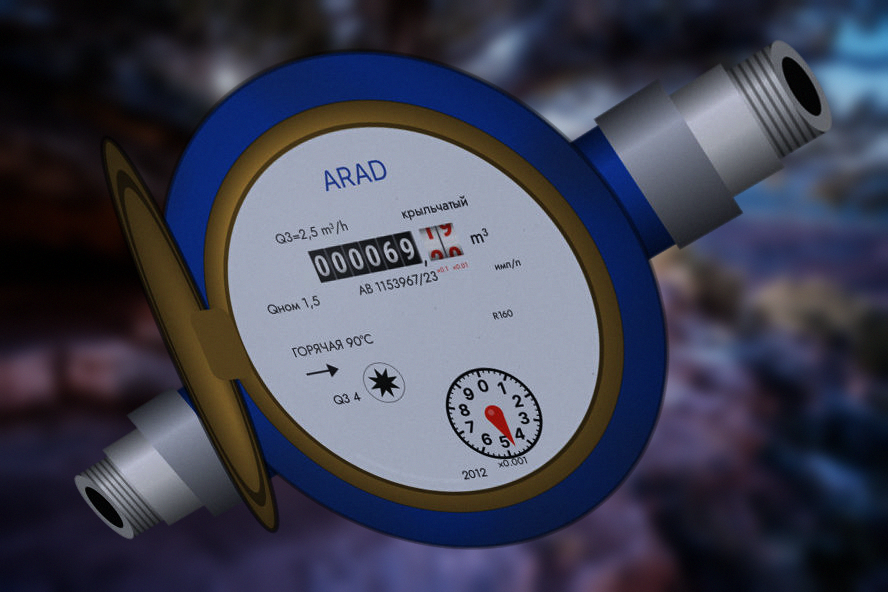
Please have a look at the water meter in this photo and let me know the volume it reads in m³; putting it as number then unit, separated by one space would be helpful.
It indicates 69.194 m³
